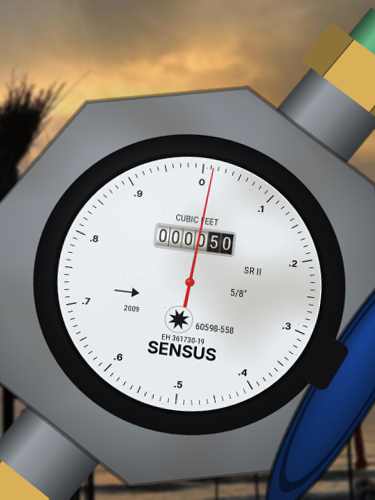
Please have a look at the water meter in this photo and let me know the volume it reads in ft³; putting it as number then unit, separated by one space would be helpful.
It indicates 50.01 ft³
